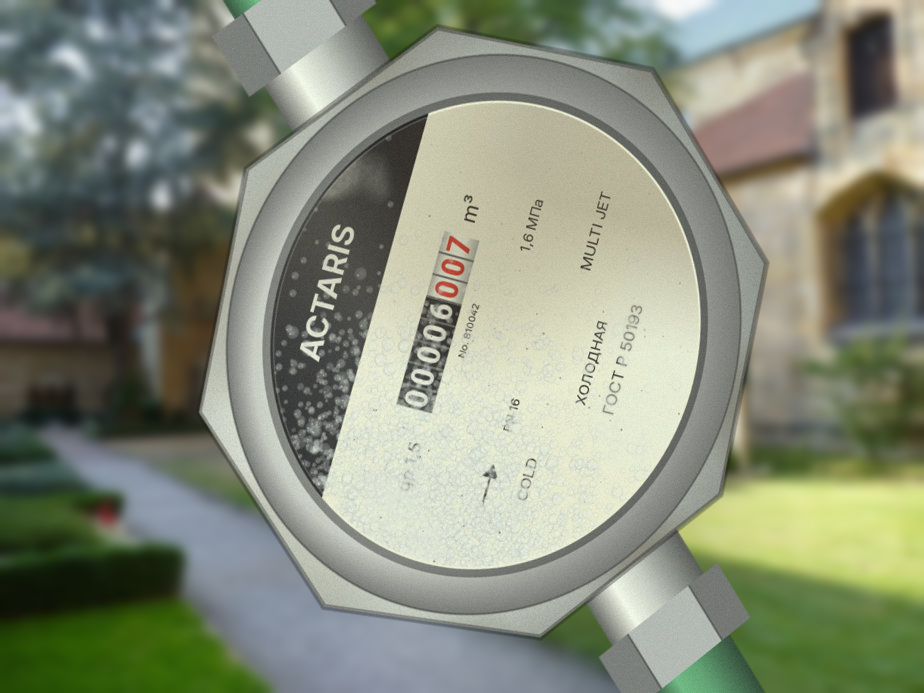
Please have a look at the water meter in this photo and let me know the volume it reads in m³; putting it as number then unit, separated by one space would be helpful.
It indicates 6.007 m³
